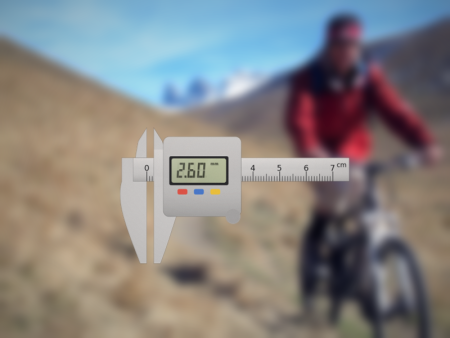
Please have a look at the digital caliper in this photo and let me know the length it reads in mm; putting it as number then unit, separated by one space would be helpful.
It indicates 2.60 mm
